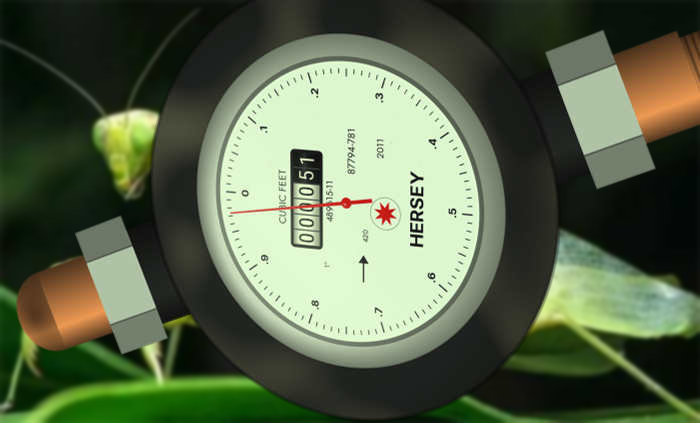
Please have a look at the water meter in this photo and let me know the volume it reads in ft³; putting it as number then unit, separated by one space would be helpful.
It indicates 50.97 ft³
